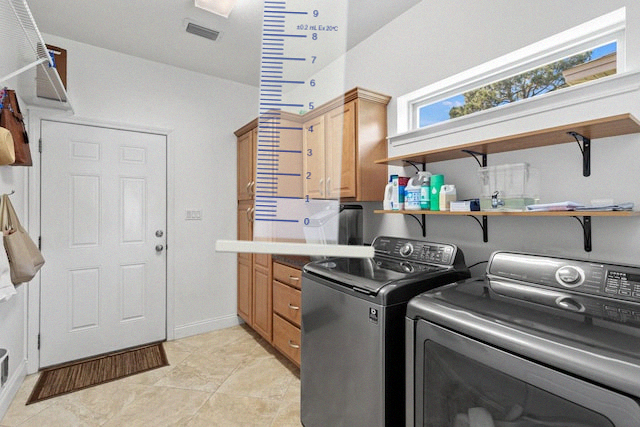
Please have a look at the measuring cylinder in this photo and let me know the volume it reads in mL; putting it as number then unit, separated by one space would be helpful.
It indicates 1 mL
